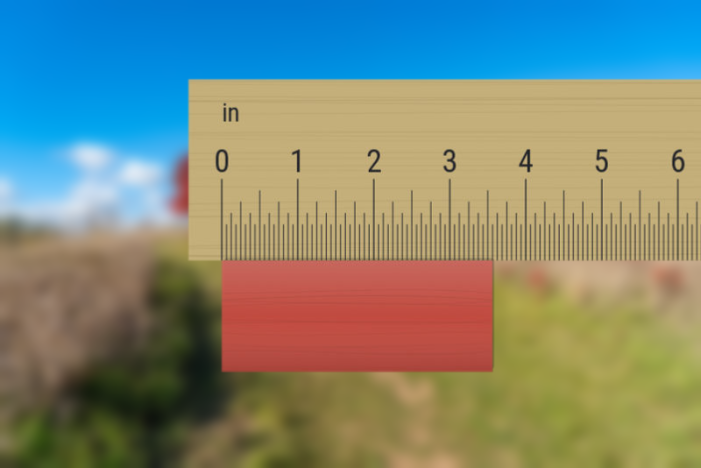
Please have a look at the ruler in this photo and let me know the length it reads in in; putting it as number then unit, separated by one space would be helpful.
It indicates 3.5625 in
